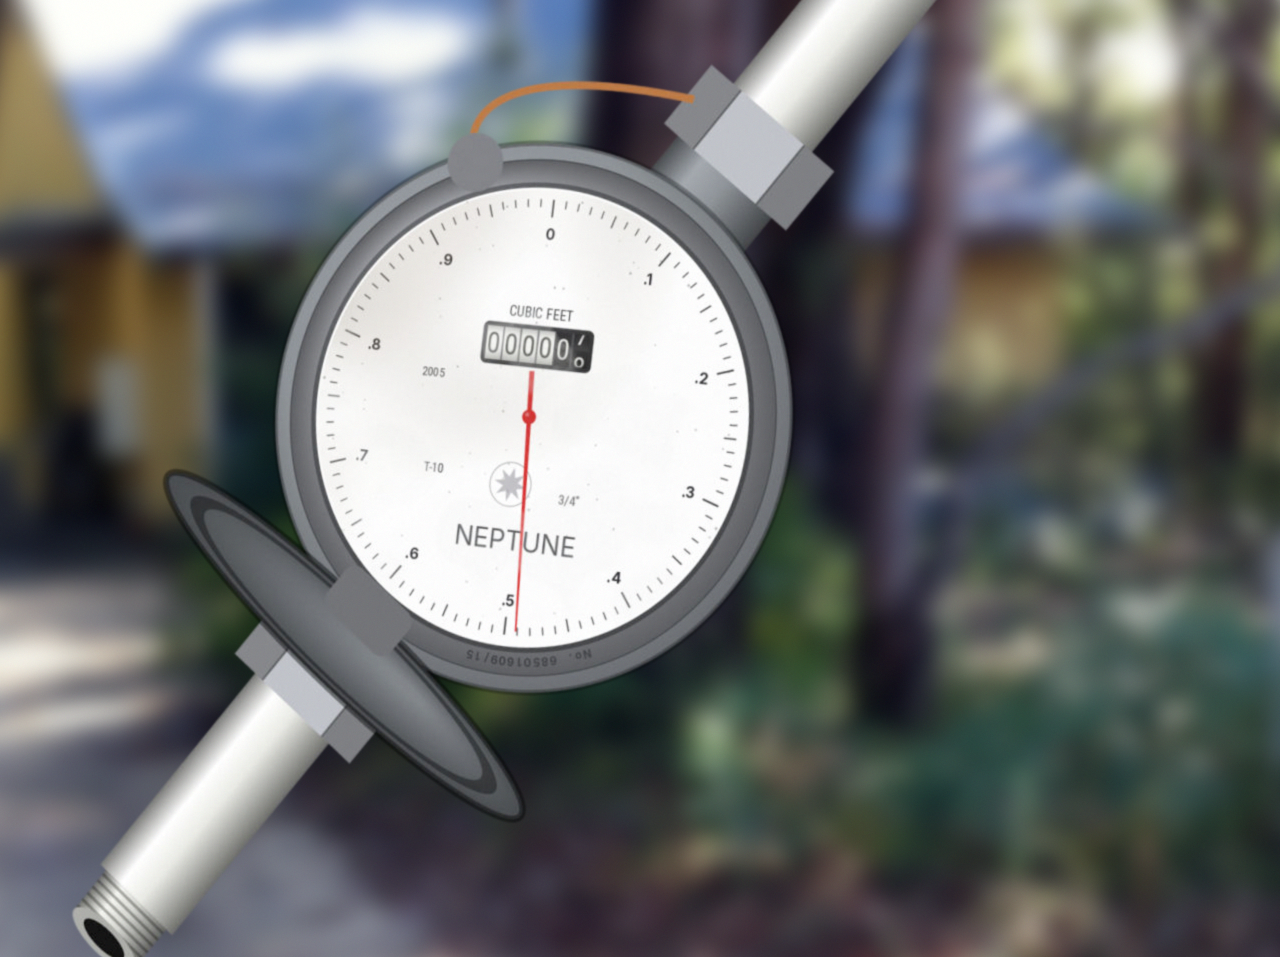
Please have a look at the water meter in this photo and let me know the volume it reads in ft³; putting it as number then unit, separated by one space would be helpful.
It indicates 7.49 ft³
